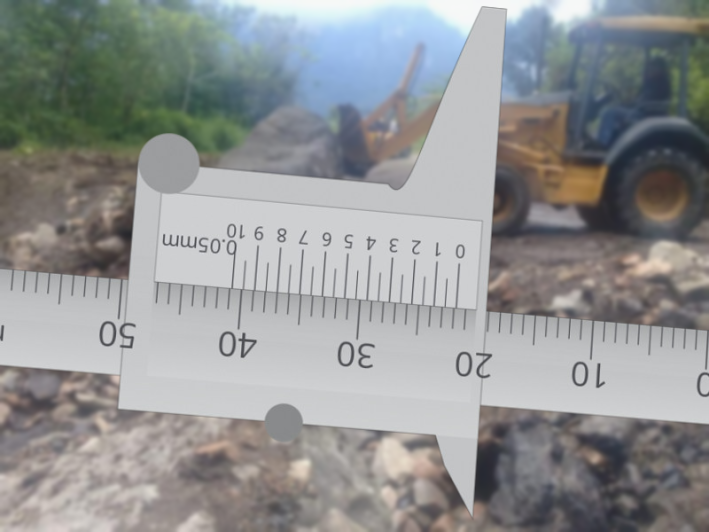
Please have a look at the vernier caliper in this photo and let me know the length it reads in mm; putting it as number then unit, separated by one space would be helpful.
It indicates 21.8 mm
